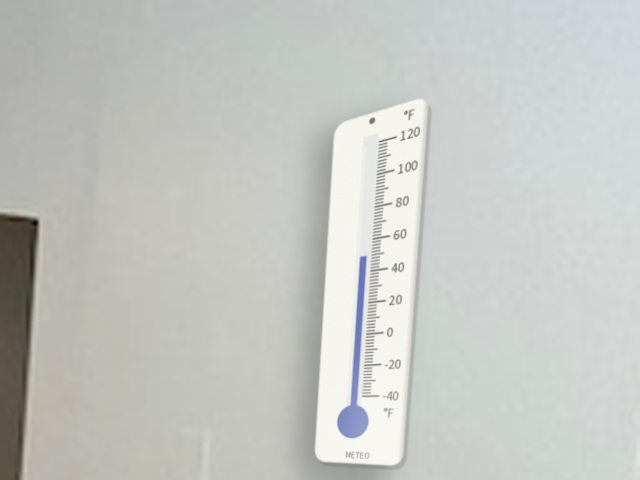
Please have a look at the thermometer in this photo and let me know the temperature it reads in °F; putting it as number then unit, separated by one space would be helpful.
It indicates 50 °F
